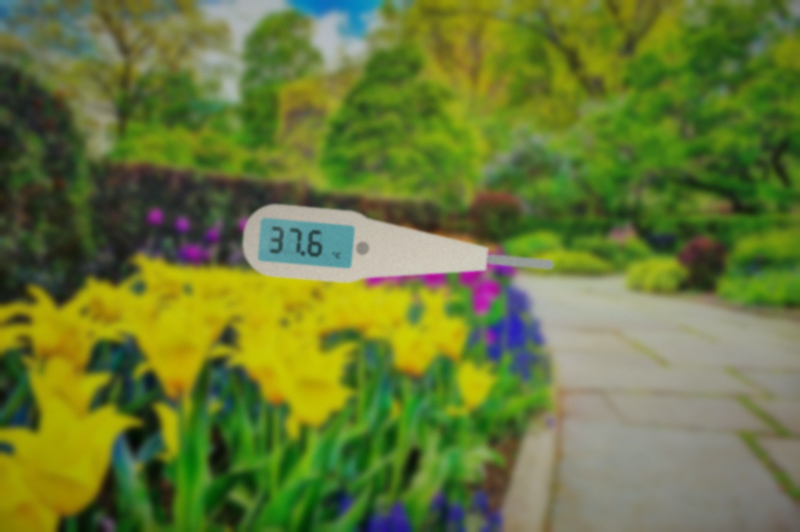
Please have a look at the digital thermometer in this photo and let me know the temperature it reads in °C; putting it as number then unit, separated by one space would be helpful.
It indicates 37.6 °C
